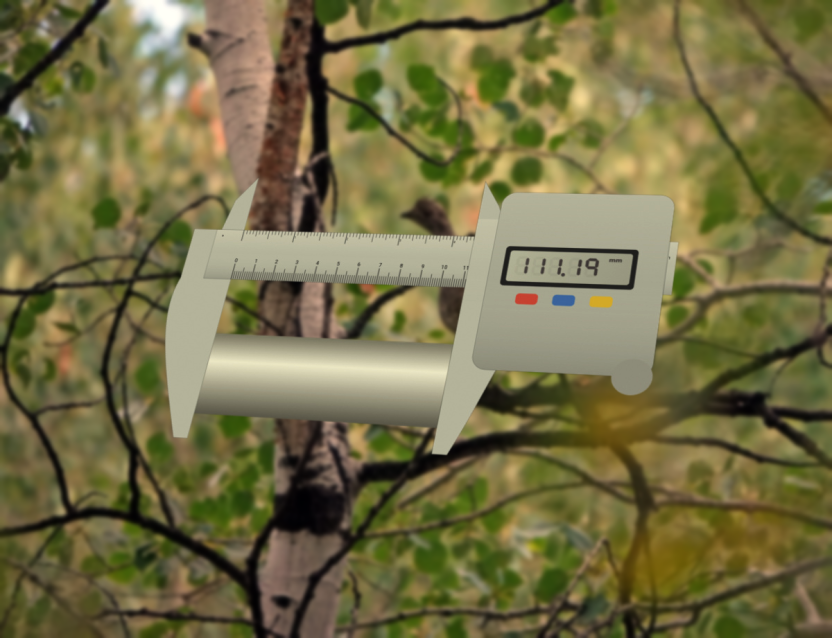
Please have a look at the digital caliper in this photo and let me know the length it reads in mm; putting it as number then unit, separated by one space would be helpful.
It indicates 111.19 mm
